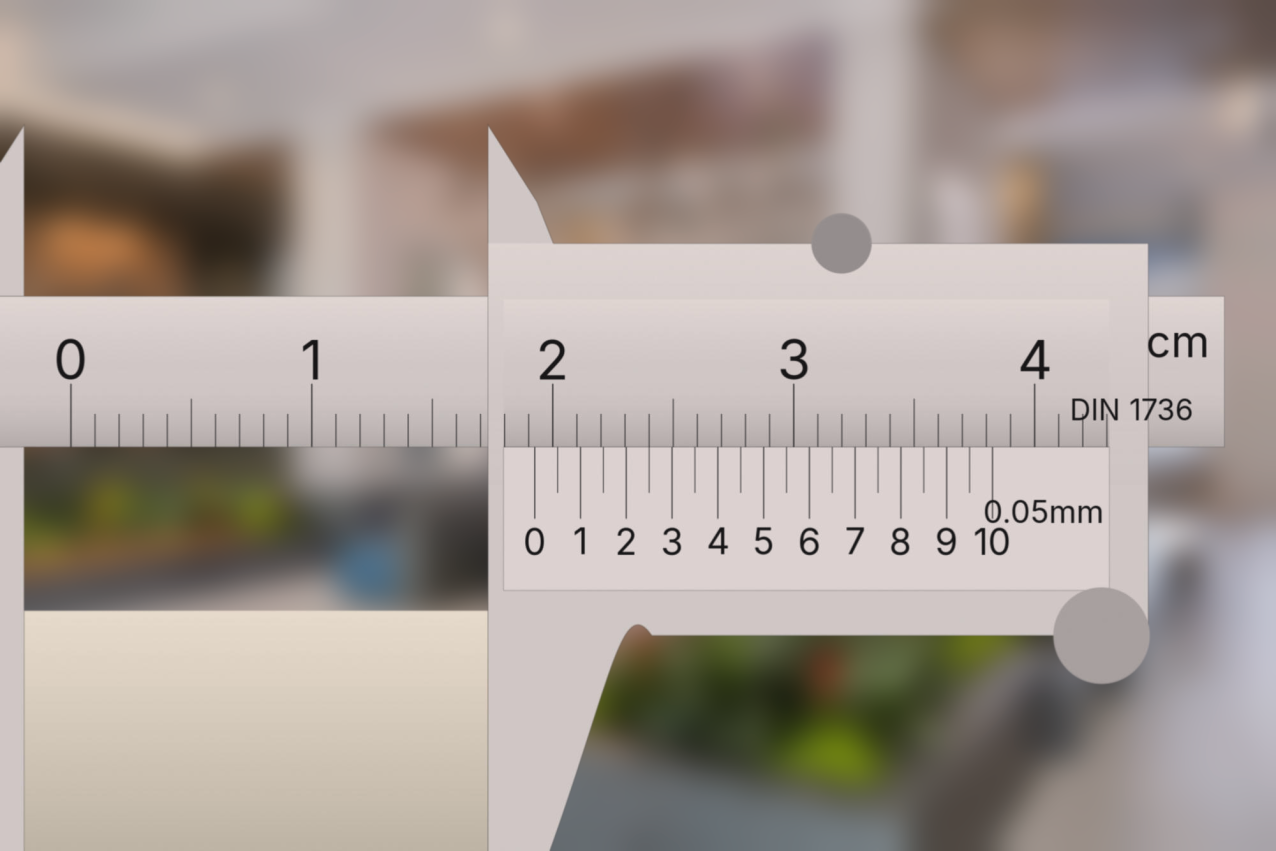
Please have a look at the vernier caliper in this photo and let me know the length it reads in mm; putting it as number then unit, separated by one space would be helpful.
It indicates 19.25 mm
